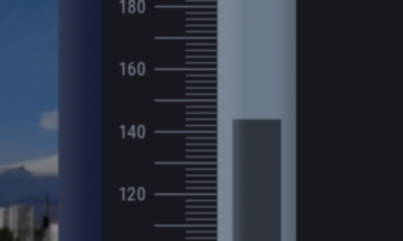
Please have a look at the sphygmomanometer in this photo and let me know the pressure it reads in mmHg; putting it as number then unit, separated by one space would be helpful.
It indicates 144 mmHg
